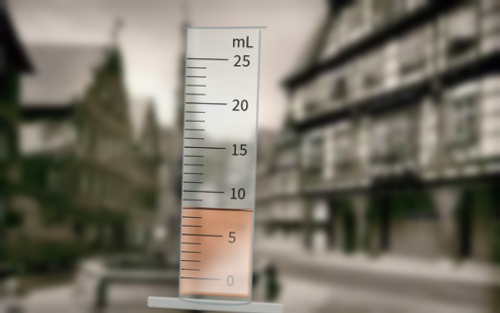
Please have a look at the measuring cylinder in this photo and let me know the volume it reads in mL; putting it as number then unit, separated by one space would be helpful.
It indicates 8 mL
